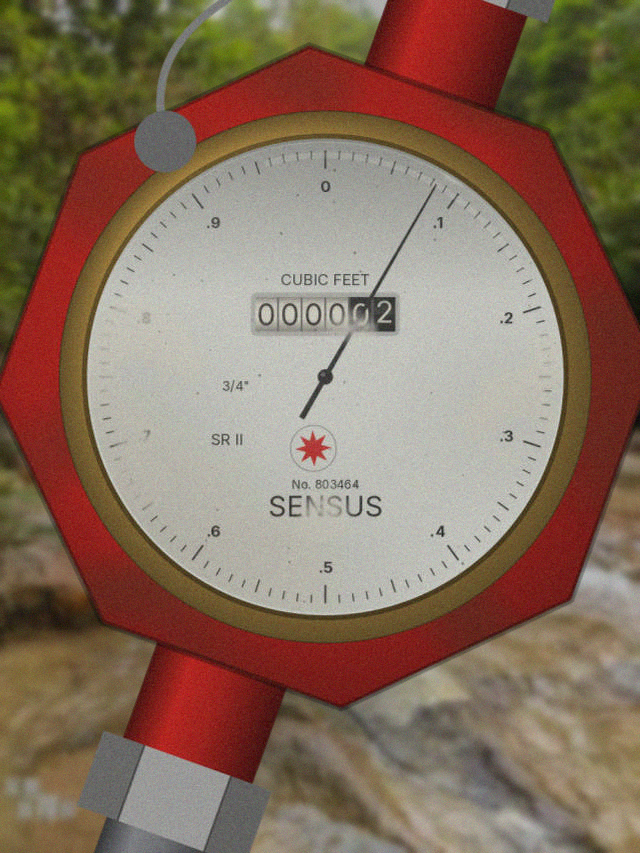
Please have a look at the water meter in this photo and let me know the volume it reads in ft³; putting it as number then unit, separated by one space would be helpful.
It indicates 2.08 ft³
